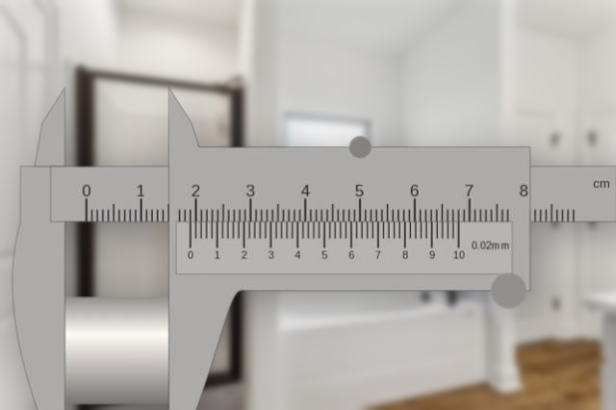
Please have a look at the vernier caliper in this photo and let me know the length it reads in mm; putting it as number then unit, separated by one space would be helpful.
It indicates 19.0 mm
